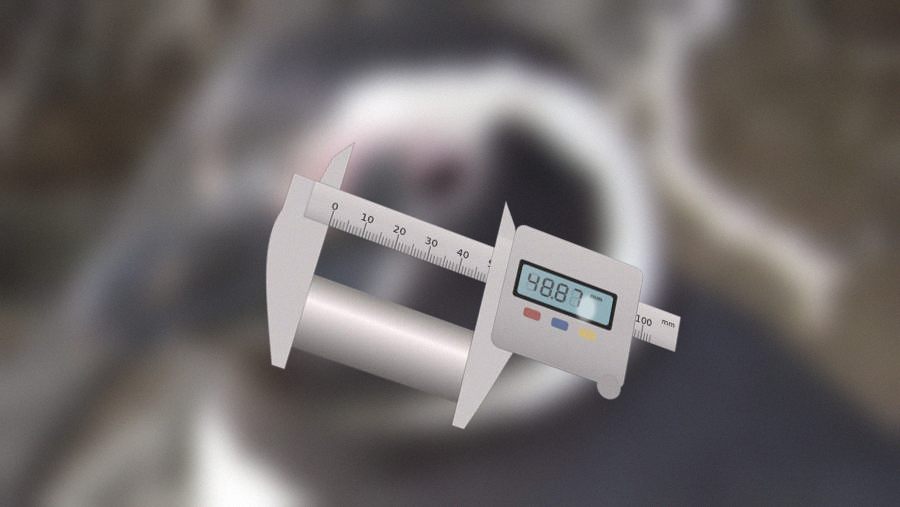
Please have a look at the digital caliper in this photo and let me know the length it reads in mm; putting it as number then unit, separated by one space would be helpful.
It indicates 48.87 mm
